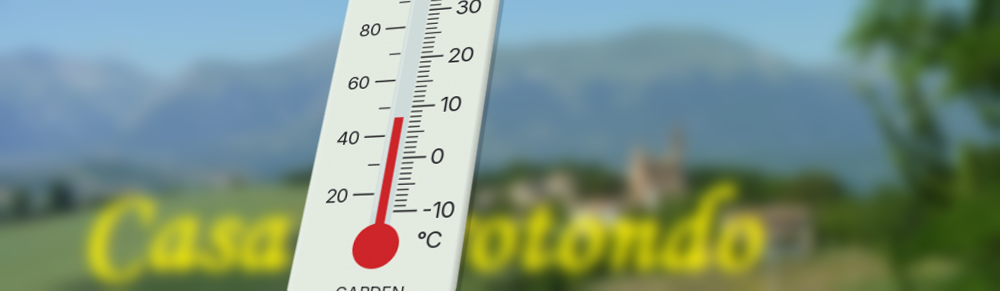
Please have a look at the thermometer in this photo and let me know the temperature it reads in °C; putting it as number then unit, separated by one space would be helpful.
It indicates 8 °C
